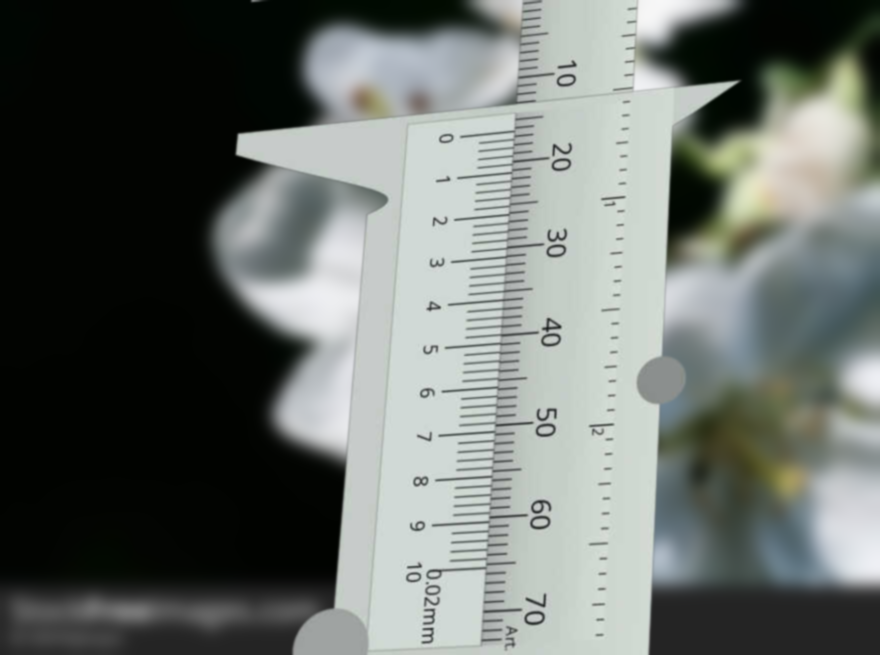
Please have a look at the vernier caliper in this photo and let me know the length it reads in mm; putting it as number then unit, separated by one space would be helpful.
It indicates 16.4 mm
